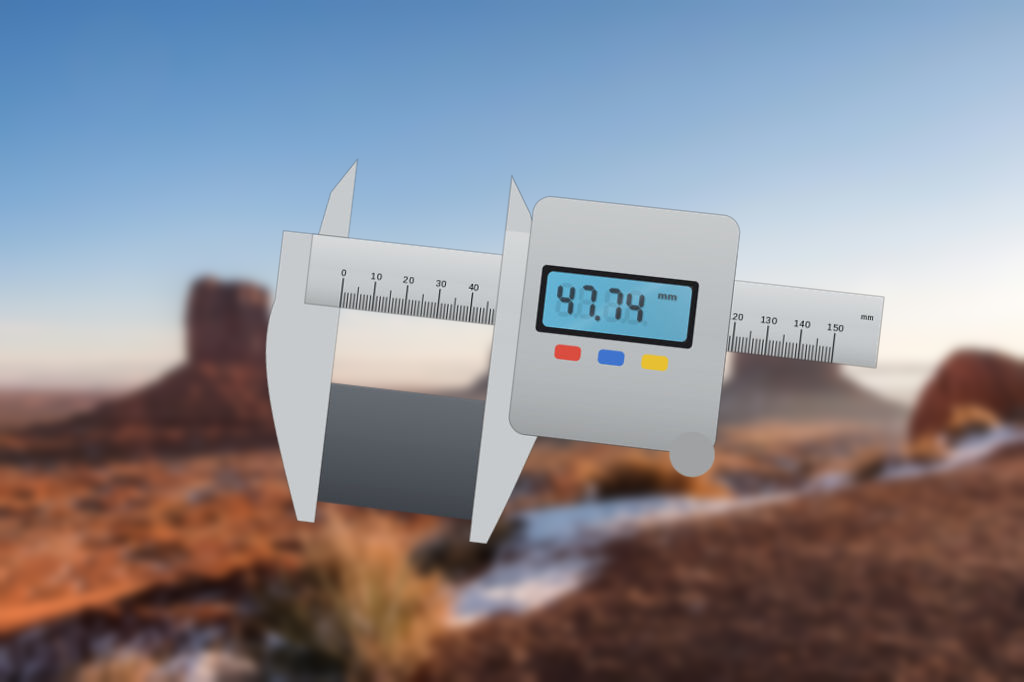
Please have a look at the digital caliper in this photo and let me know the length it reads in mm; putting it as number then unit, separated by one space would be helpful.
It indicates 47.74 mm
